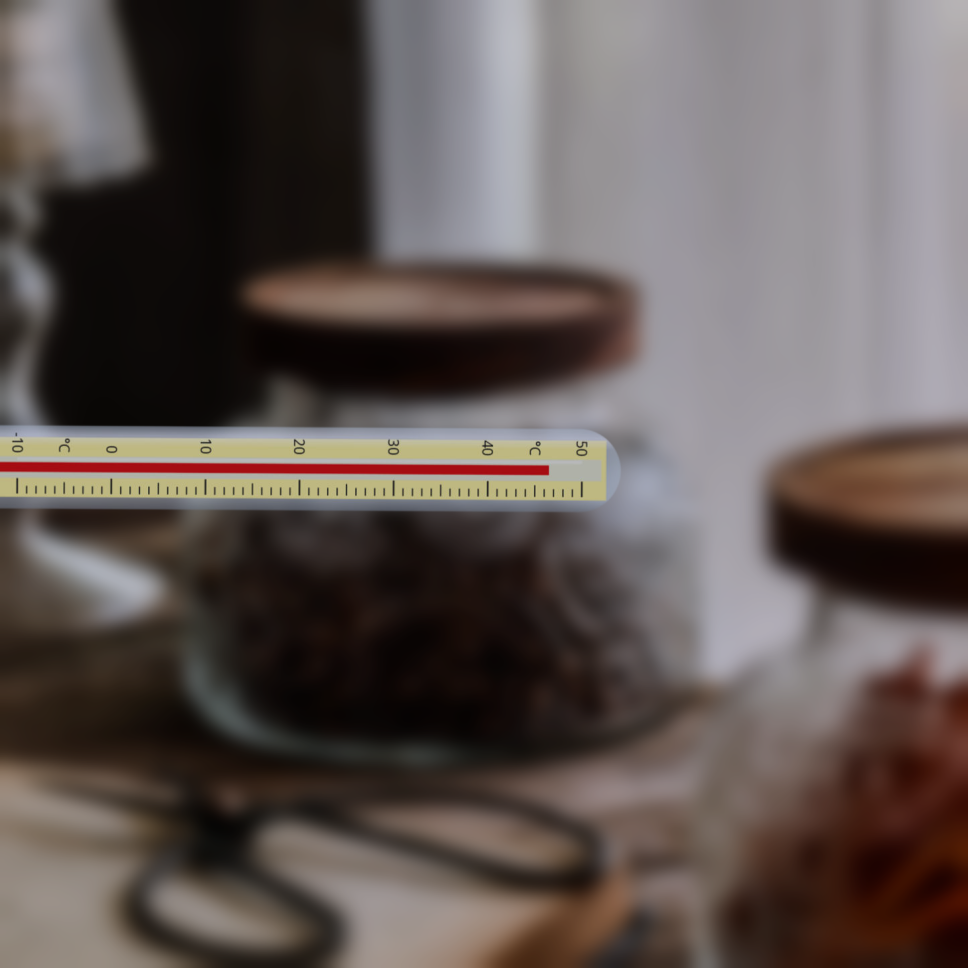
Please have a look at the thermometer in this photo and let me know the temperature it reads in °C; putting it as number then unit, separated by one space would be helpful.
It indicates 46.5 °C
